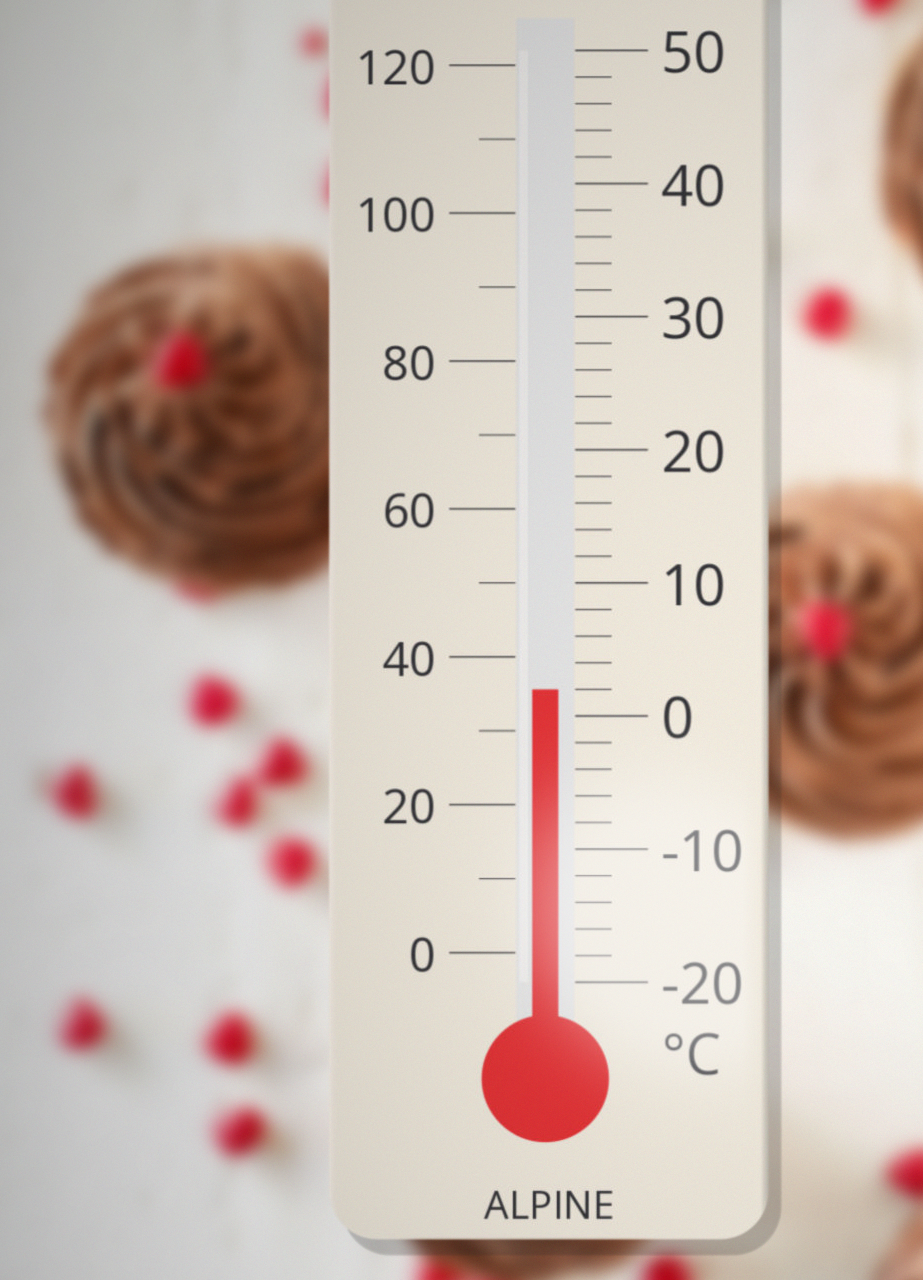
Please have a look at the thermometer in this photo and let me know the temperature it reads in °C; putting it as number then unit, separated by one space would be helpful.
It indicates 2 °C
